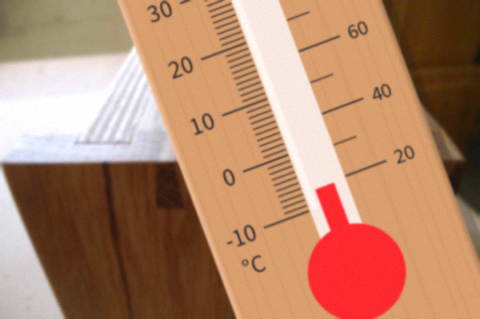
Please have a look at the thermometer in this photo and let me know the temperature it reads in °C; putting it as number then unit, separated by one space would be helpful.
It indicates -7 °C
